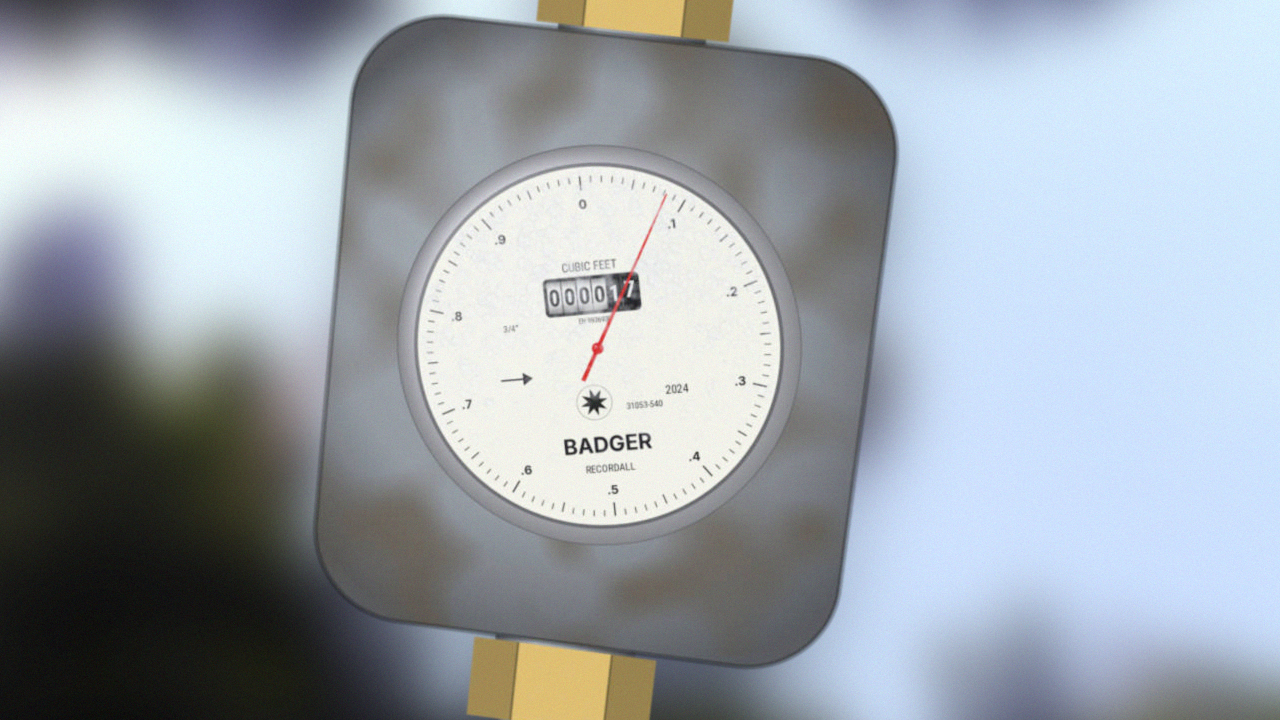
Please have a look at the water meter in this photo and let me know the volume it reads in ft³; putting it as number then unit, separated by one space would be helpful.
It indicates 17.08 ft³
